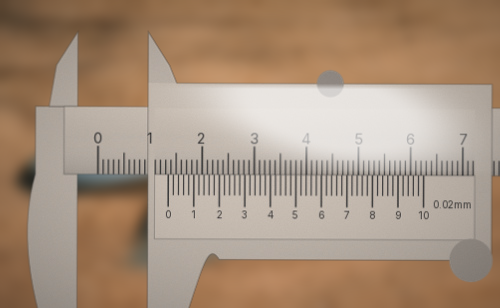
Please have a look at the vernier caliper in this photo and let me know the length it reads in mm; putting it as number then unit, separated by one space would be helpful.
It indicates 13.5 mm
